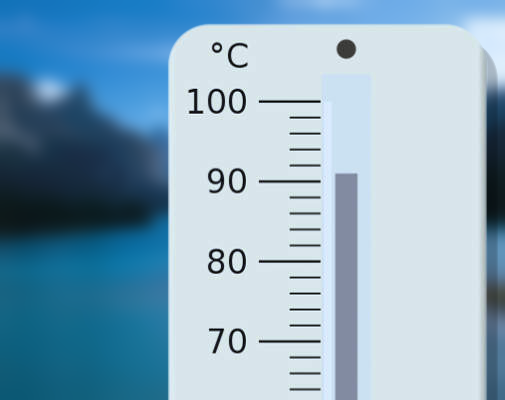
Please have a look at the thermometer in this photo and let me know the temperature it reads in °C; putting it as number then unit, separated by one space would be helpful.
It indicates 91 °C
